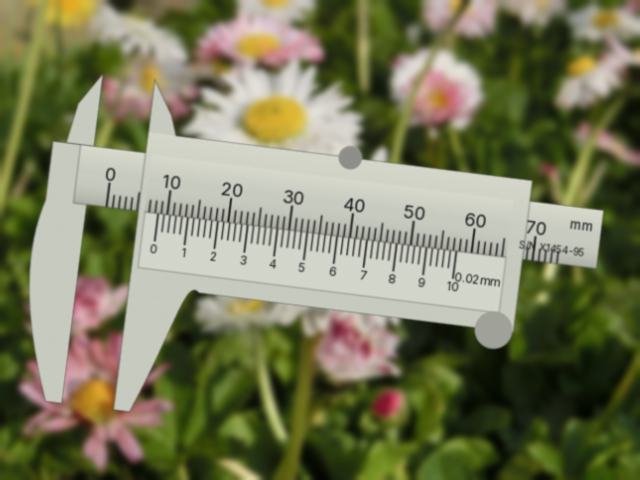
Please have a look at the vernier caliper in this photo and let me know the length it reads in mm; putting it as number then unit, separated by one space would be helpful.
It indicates 8.5 mm
